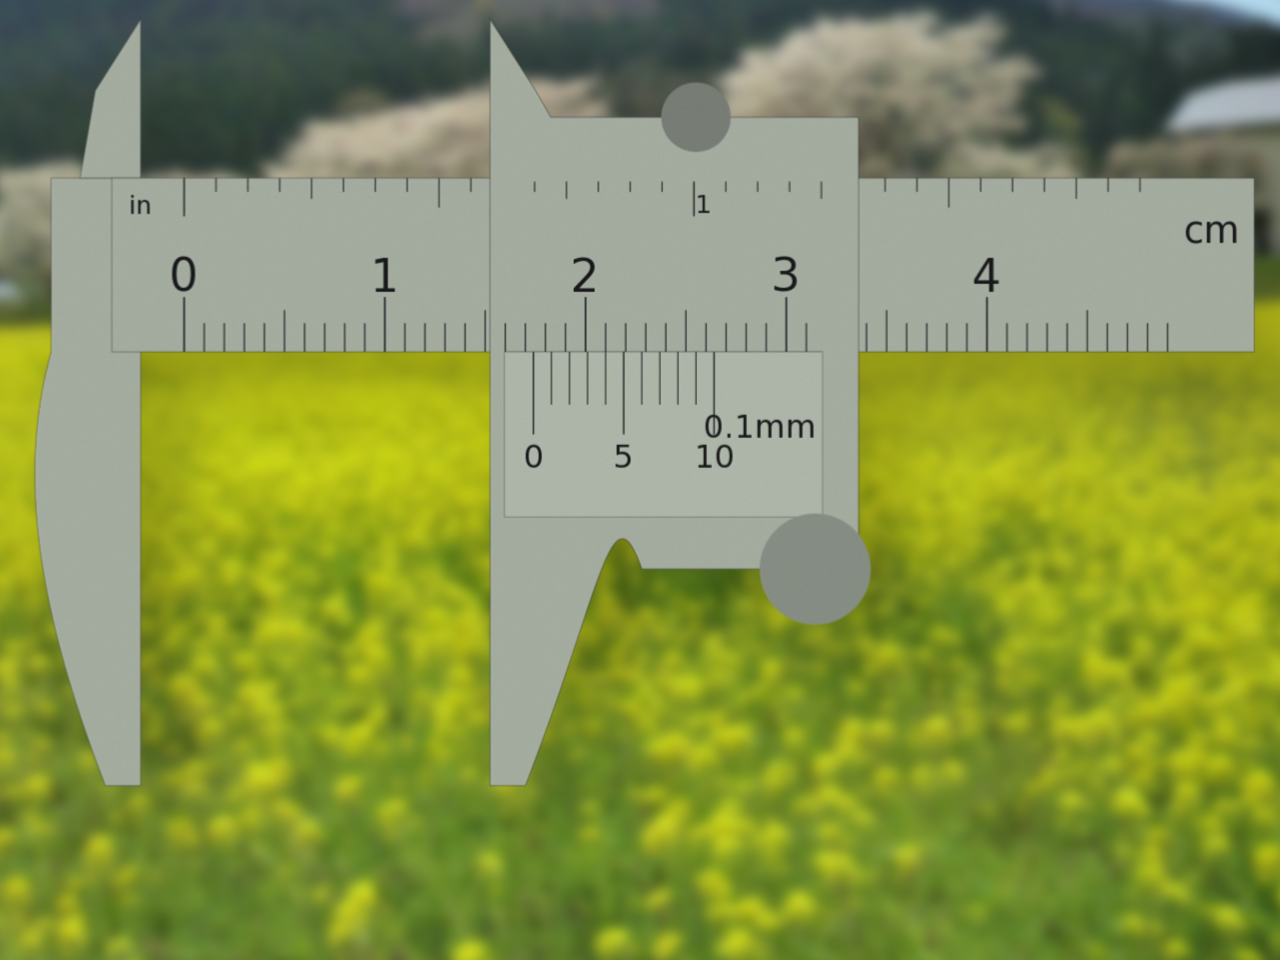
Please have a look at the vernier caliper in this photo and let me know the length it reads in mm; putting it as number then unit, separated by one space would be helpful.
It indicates 17.4 mm
